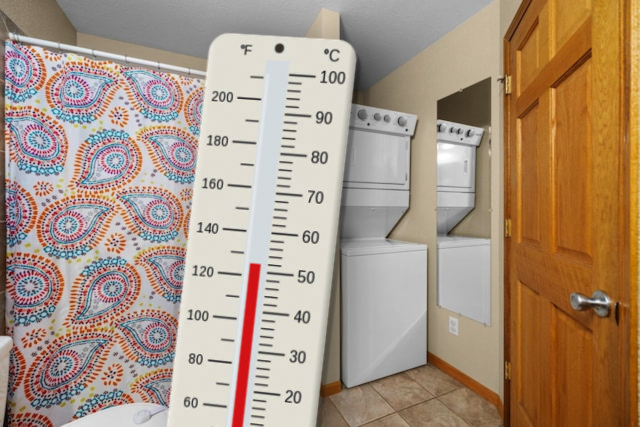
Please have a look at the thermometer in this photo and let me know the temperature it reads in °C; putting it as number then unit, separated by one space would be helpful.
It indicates 52 °C
